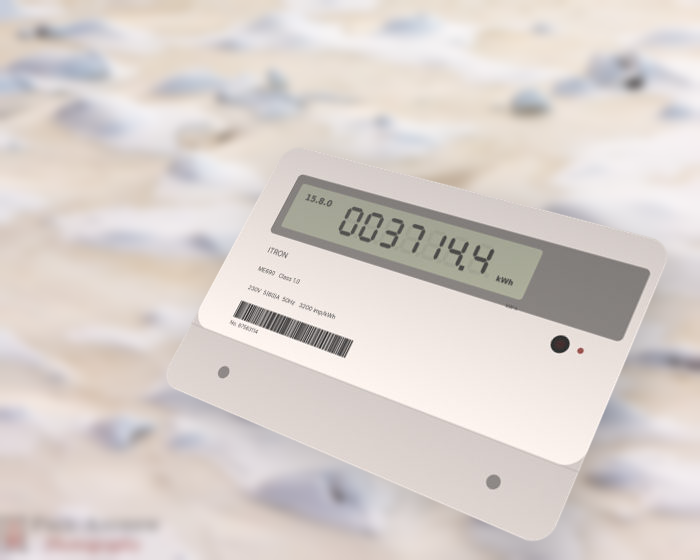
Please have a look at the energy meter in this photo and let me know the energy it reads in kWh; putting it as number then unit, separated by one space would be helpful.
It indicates 3714.4 kWh
